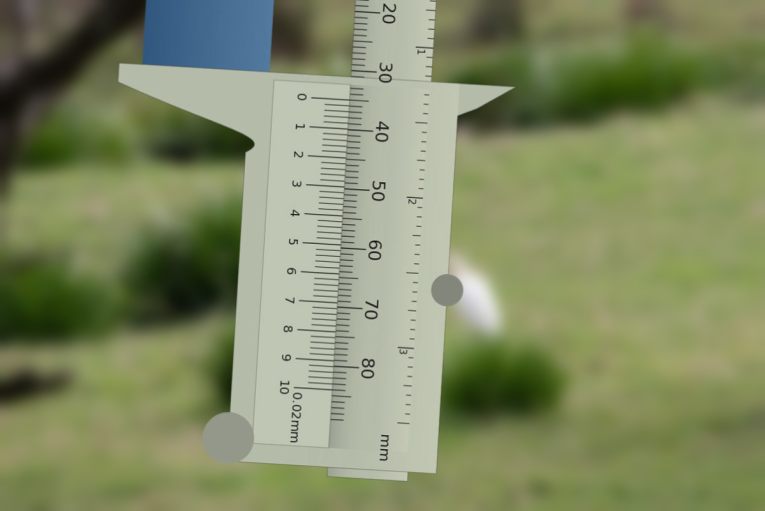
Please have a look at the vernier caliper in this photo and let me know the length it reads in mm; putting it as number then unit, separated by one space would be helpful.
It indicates 35.0 mm
